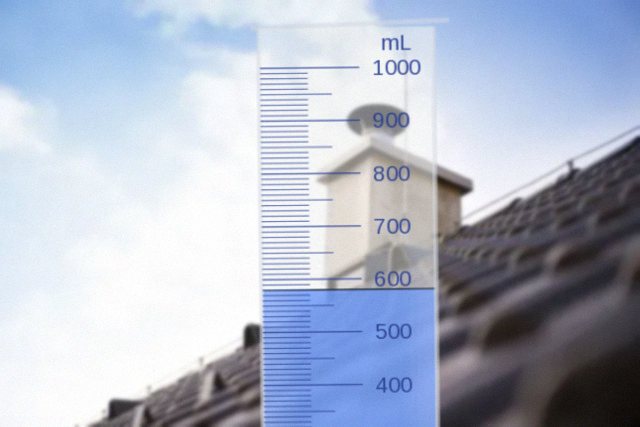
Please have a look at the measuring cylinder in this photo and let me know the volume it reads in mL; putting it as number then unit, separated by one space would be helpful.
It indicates 580 mL
